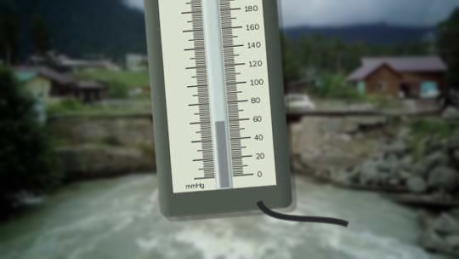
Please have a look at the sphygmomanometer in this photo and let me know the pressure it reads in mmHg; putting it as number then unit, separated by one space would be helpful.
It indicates 60 mmHg
